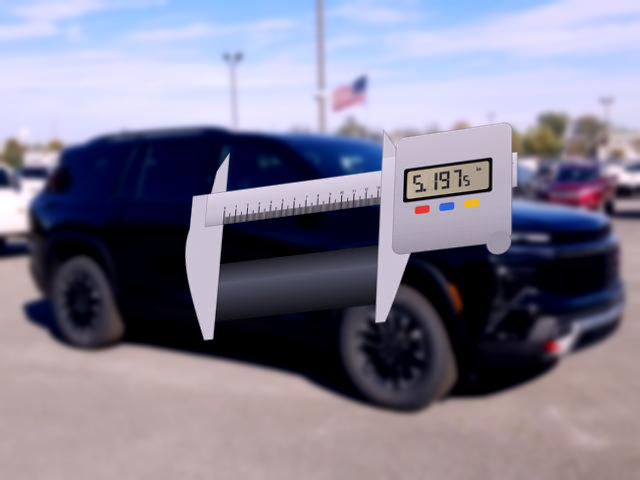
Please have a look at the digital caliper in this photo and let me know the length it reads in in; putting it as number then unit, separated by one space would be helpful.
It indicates 5.1975 in
